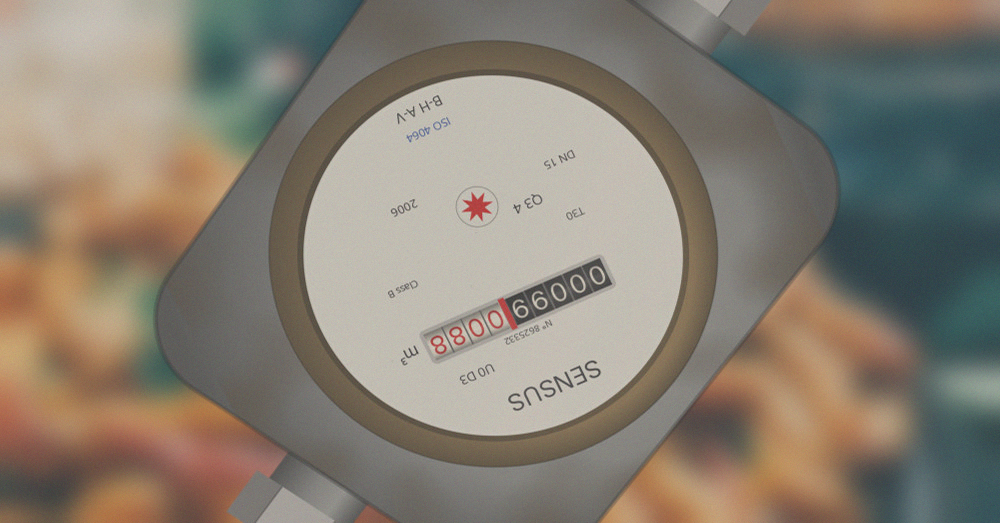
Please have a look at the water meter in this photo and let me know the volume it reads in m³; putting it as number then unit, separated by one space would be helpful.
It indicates 99.0088 m³
